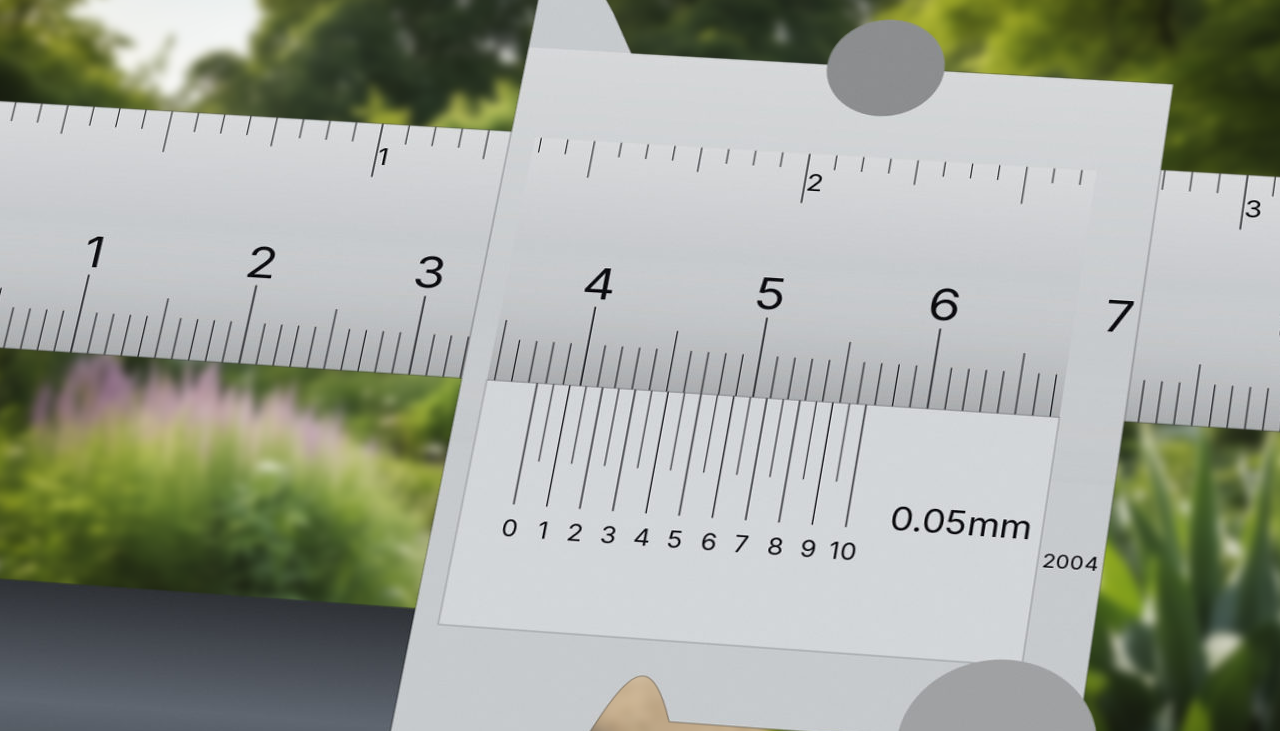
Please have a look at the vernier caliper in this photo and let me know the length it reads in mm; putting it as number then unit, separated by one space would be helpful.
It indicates 37.5 mm
